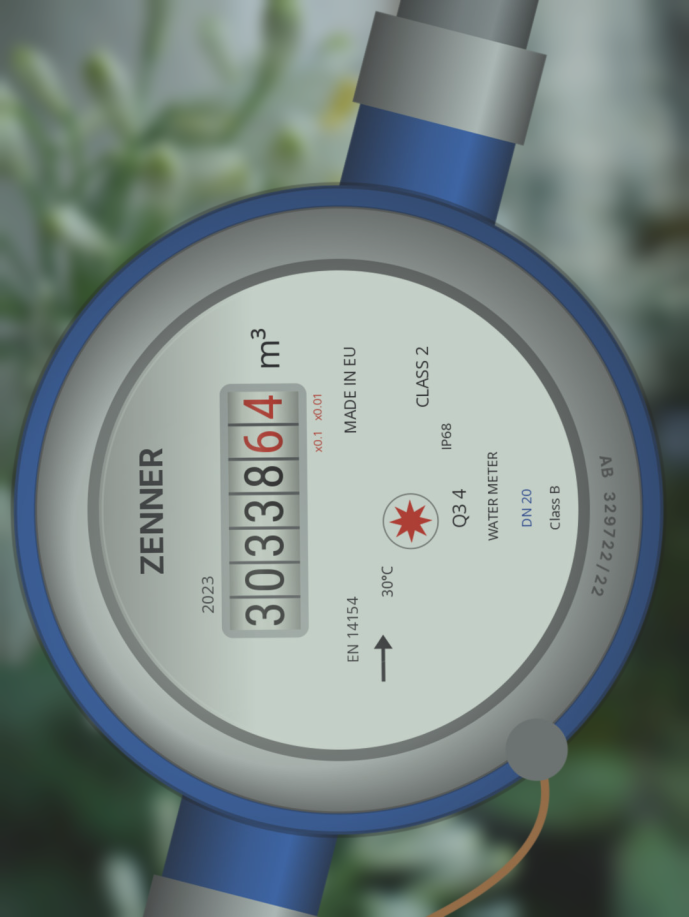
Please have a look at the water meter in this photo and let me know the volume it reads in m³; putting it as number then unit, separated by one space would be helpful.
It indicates 30338.64 m³
